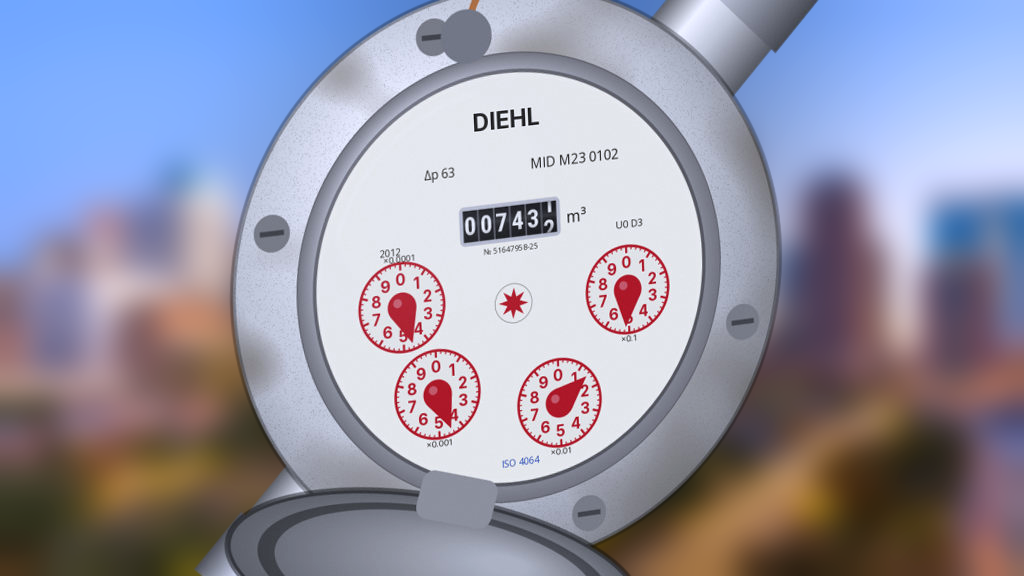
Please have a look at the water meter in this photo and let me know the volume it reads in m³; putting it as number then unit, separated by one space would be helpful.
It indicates 7431.5144 m³
